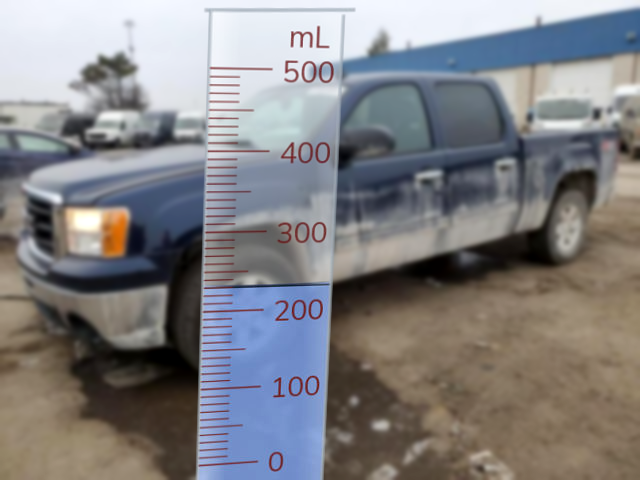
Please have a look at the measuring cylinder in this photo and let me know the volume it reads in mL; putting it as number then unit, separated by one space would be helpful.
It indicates 230 mL
